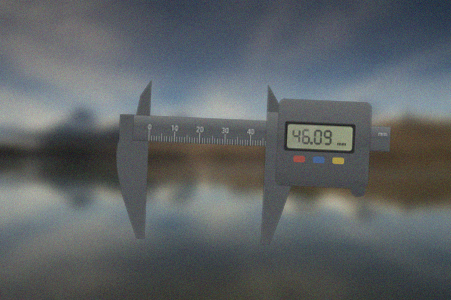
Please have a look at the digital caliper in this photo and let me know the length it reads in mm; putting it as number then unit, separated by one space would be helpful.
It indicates 46.09 mm
